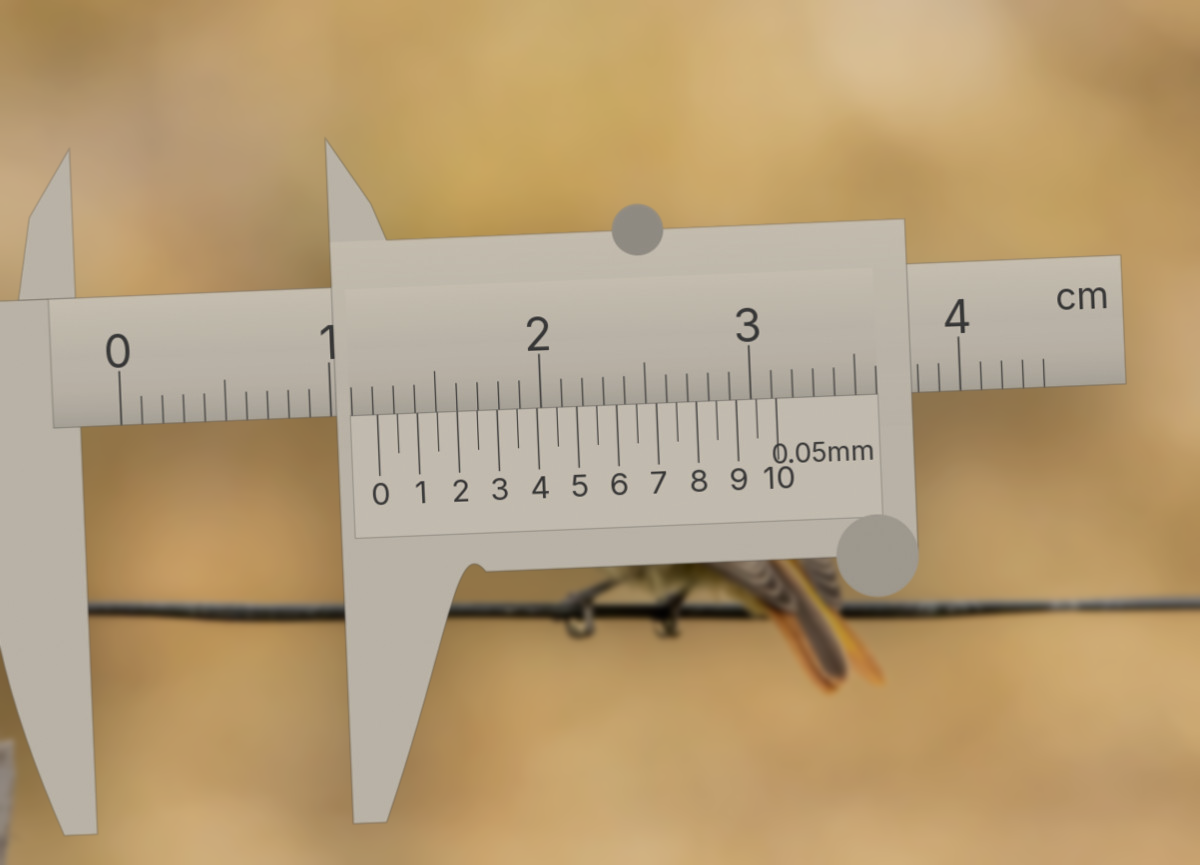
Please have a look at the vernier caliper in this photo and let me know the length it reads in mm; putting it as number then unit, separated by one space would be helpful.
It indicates 12.2 mm
